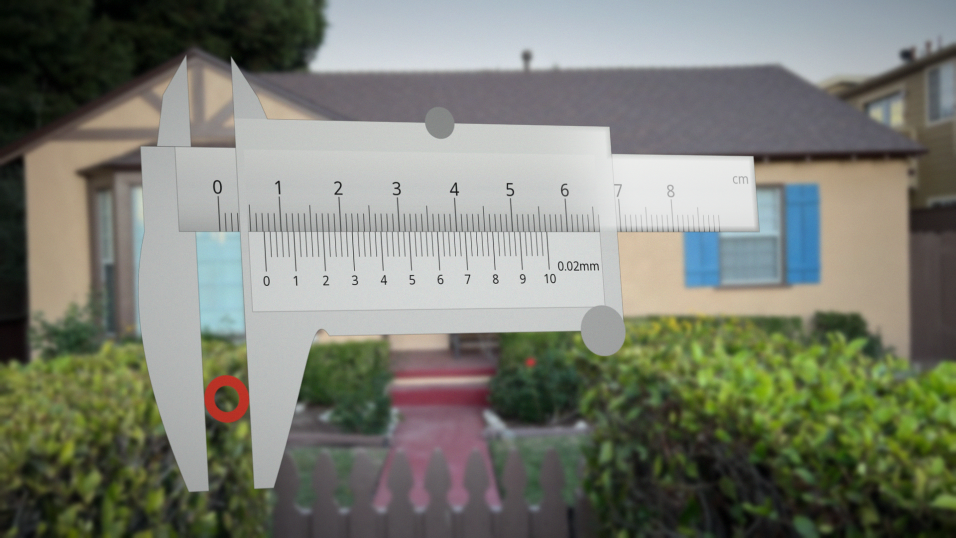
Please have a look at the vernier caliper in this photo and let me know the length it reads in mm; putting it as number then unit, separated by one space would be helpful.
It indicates 7.2 mm
